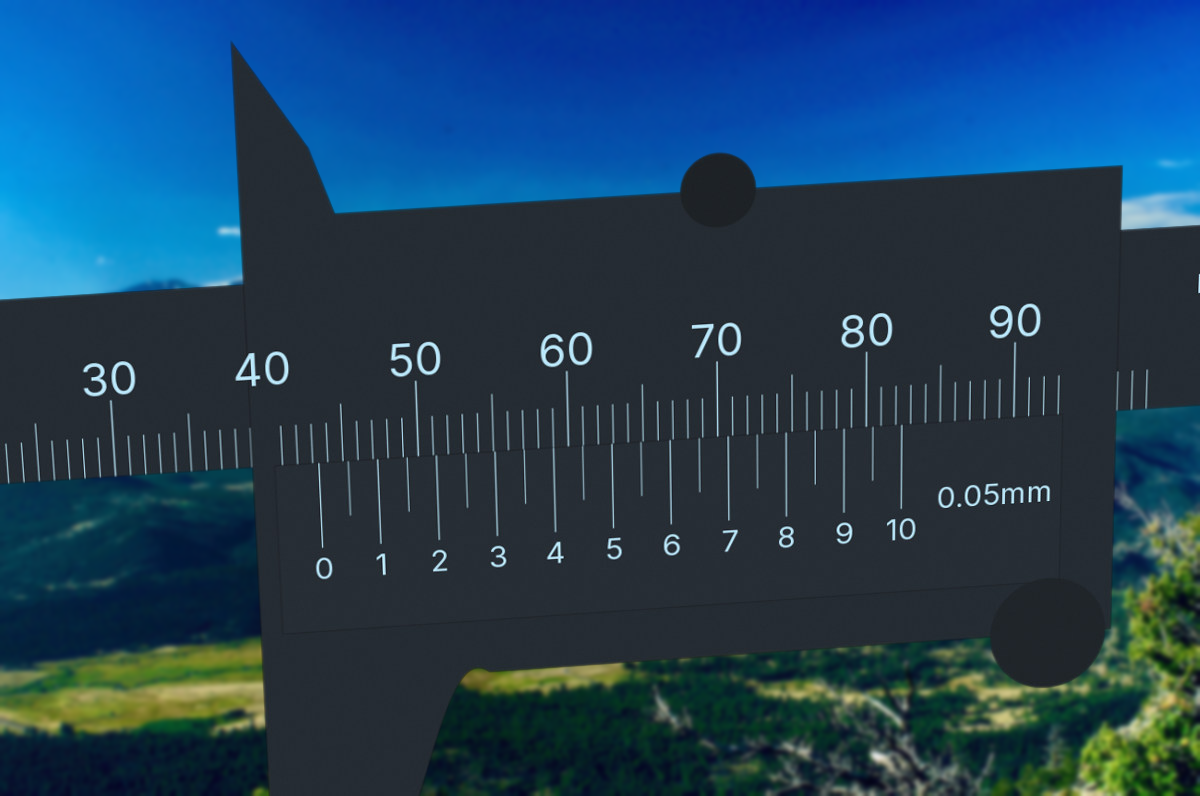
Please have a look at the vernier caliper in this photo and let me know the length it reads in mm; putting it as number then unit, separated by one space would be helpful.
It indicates 43.4 mm
